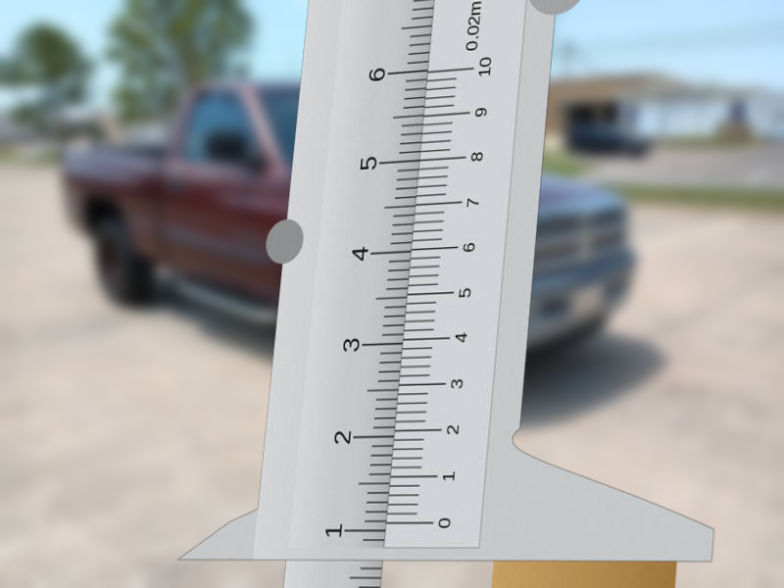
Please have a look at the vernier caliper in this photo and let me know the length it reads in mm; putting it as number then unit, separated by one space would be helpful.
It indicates 10.8 mm
